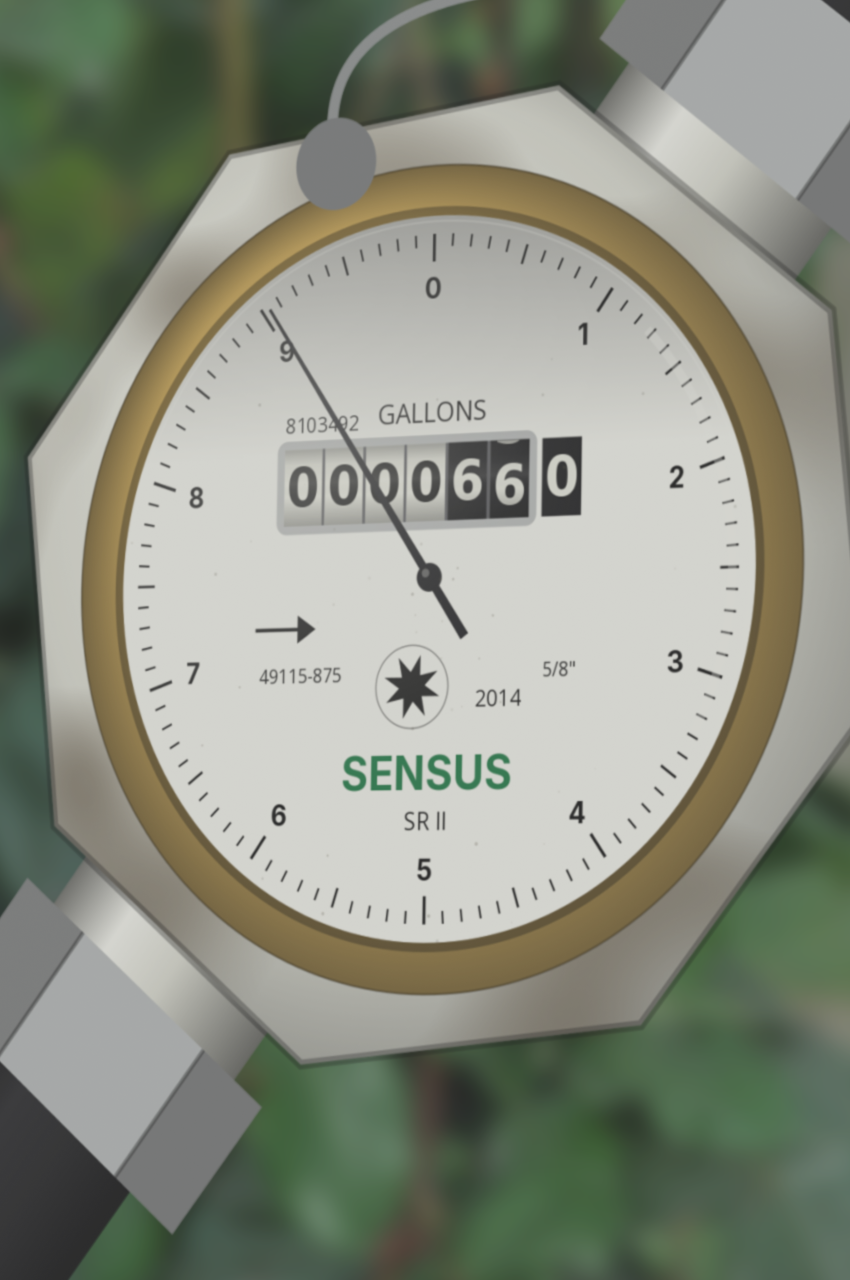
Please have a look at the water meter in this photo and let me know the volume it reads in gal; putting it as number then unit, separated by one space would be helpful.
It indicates 659.0 gal
